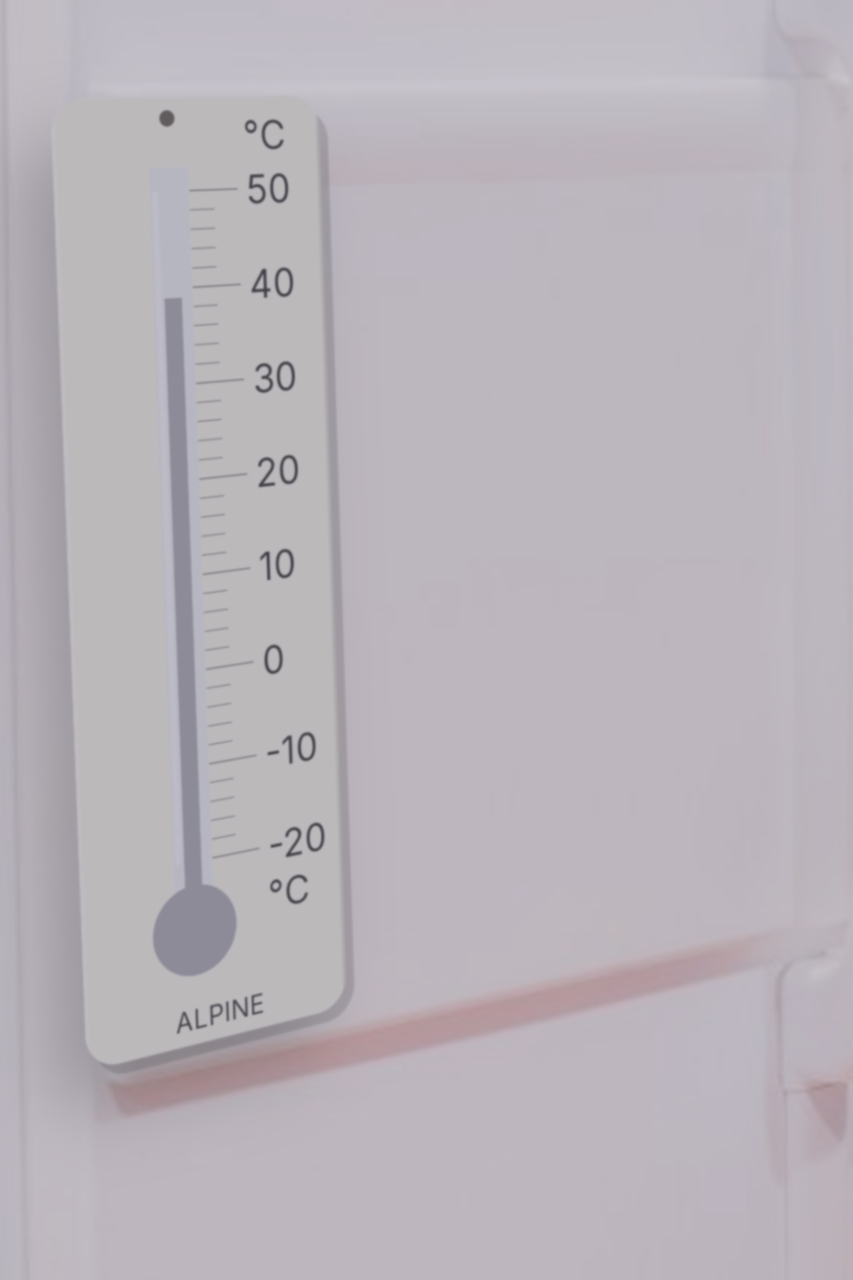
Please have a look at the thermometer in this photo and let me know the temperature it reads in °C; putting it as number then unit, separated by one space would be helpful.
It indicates 39 °C
